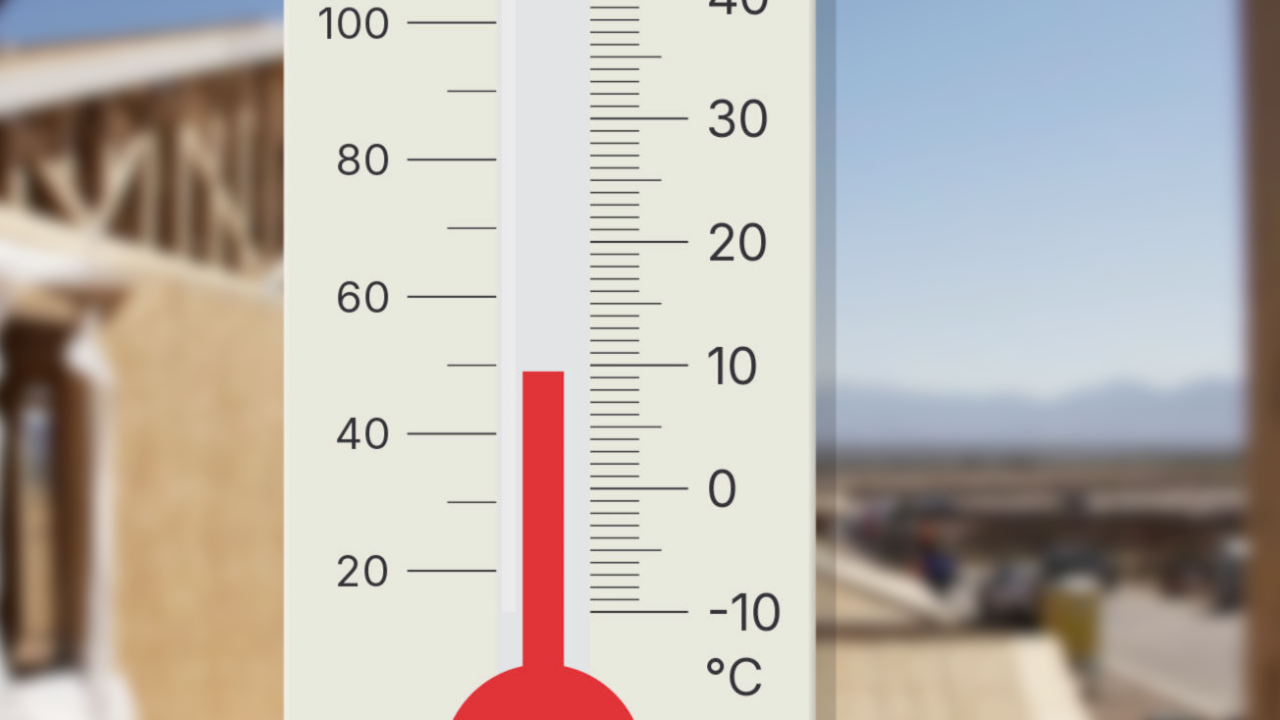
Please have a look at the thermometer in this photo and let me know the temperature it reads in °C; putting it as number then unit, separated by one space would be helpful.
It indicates 9.5 °C
